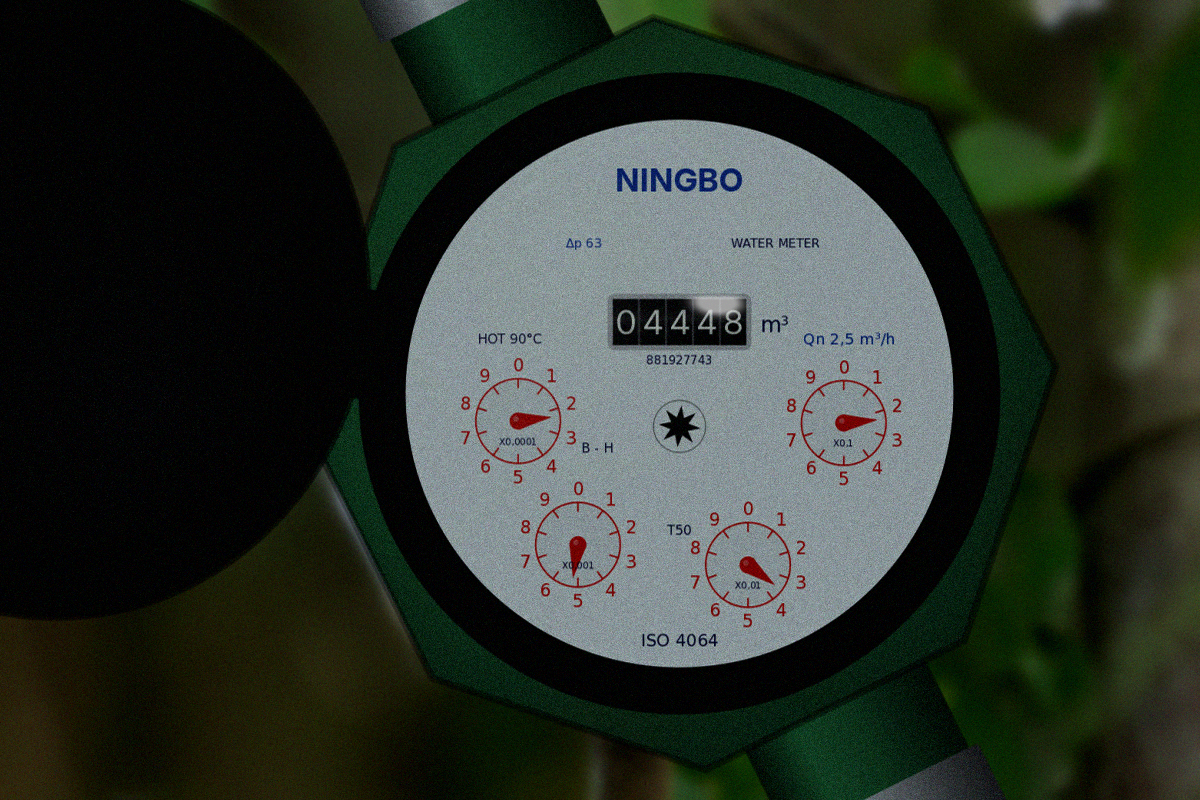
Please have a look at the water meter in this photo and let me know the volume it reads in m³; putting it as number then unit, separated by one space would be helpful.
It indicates 4448.2352 m³
